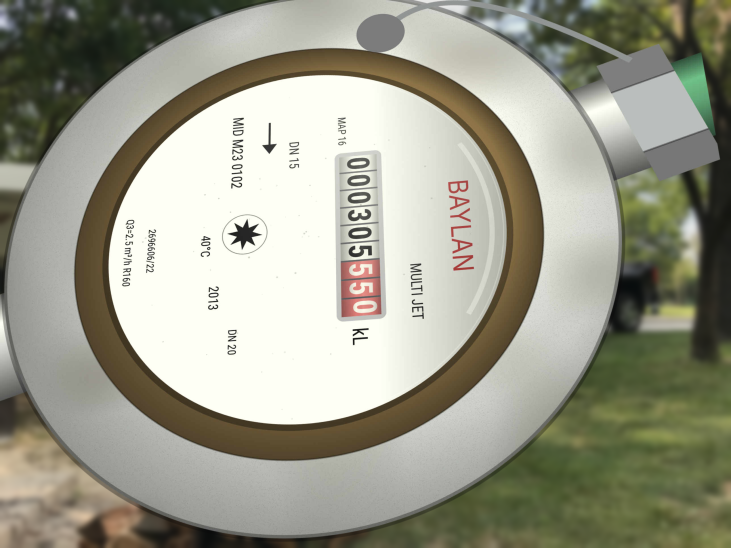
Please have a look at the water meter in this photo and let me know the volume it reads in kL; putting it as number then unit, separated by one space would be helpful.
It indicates 305.550 kL
